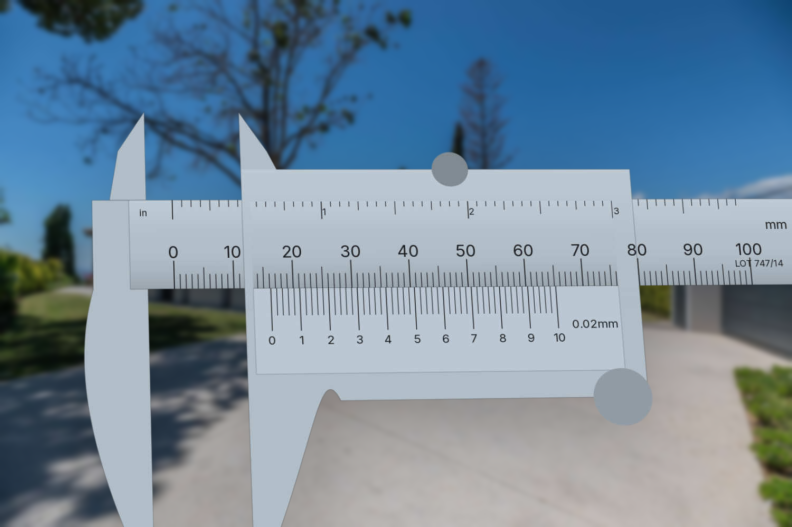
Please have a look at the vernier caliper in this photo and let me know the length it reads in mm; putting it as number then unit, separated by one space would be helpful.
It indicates 16.2 mm
